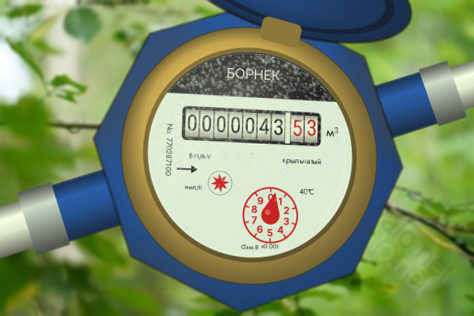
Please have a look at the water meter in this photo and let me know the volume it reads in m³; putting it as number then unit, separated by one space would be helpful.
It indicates 43.530 m³
